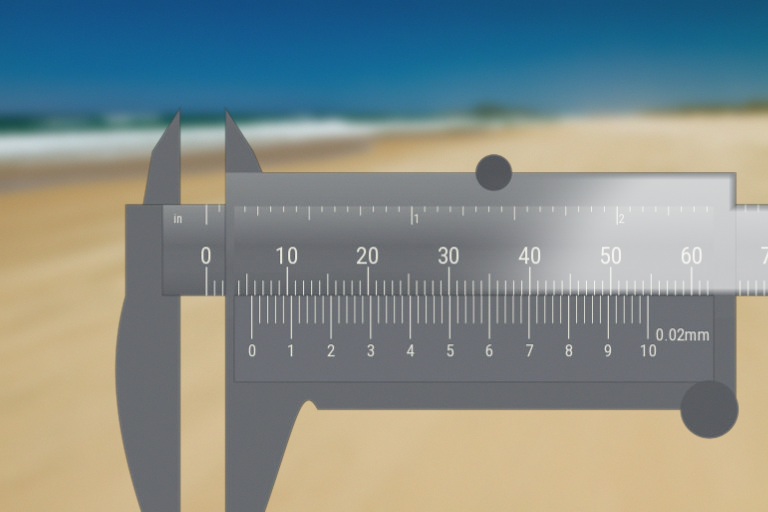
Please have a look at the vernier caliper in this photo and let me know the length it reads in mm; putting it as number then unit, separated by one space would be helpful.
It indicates 5.6 mm
